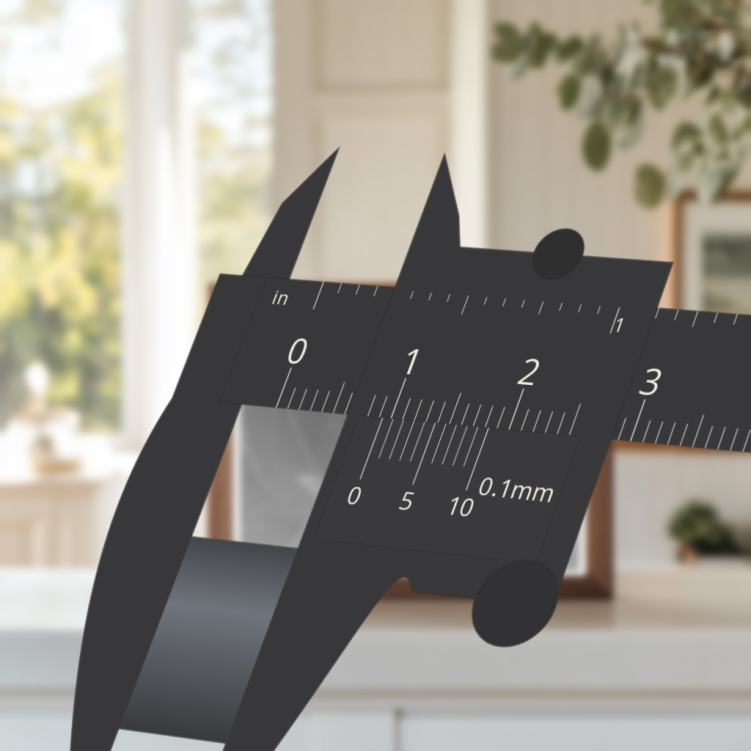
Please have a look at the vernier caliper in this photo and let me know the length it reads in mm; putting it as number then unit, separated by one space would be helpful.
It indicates 9.3 mm
